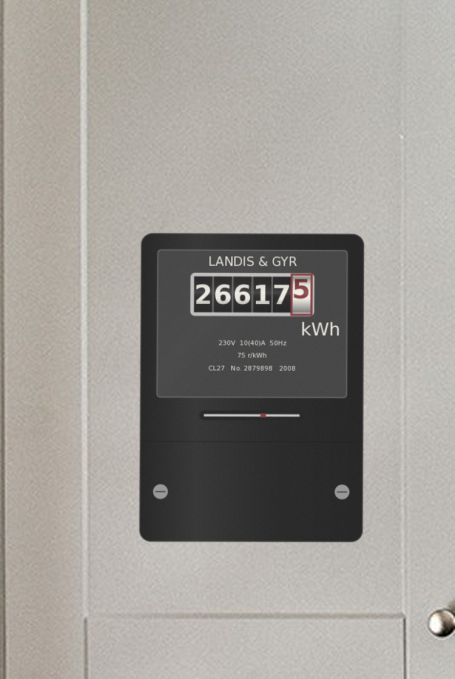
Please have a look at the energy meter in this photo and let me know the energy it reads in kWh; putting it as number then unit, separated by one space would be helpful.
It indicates 26617.5 kWh
